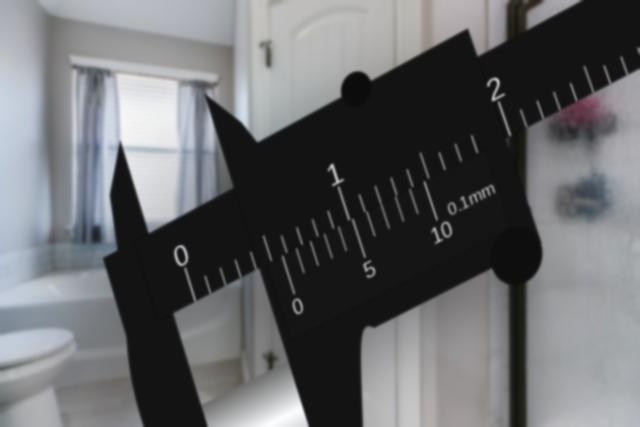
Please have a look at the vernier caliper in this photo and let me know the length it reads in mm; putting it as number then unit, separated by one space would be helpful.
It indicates 5.7 mm
